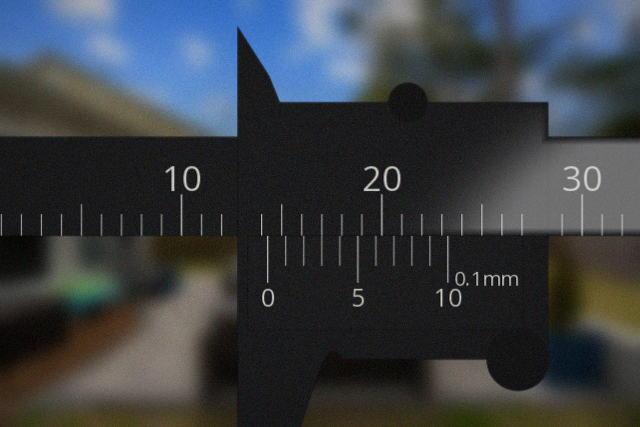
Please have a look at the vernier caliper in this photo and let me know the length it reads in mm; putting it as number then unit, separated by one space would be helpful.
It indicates 14.3 mm
